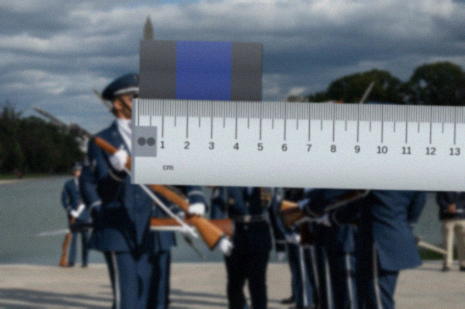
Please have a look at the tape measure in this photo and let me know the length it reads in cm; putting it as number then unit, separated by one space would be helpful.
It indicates 5 cm
